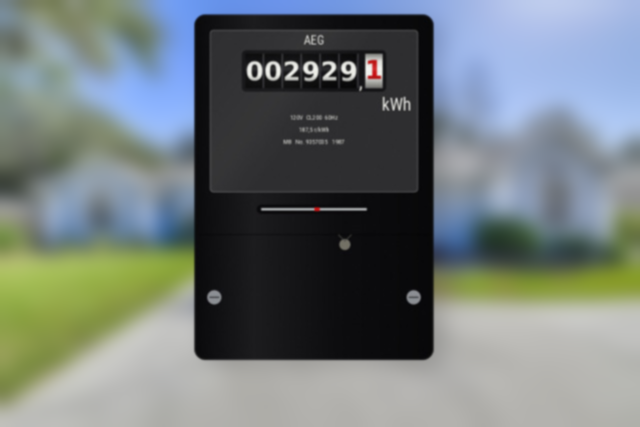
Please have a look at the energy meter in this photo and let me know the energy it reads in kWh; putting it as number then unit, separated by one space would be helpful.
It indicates 2929.1 kWh
